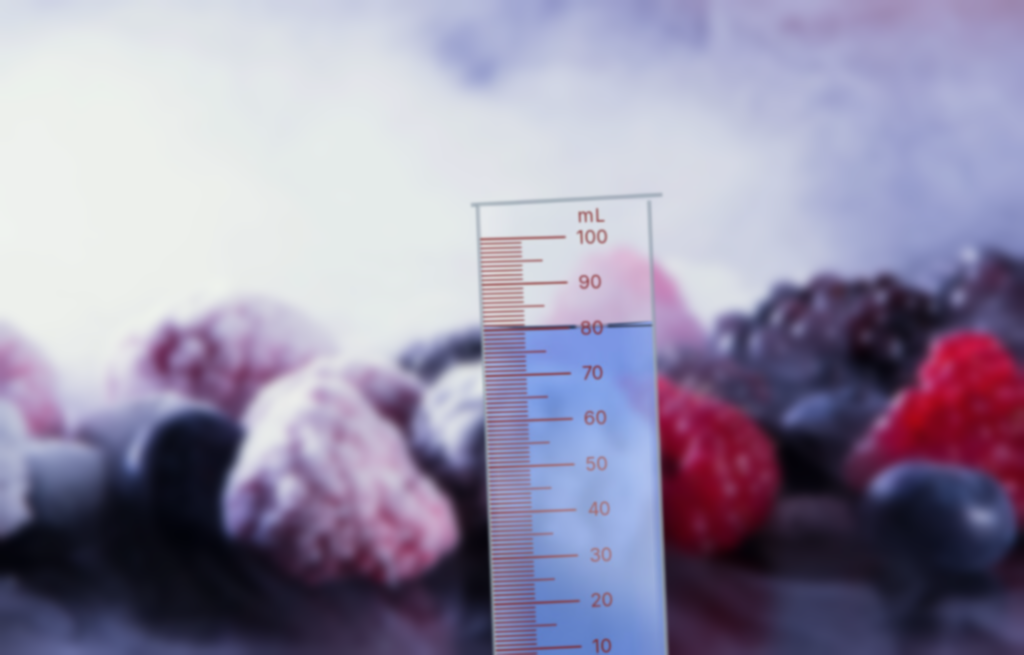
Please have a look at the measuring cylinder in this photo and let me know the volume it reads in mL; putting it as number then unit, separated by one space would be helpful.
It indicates 80 mL
